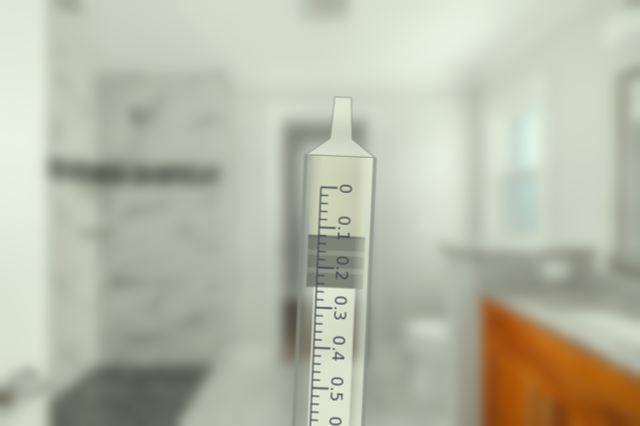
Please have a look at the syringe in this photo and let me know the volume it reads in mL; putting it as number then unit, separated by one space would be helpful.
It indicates 0.12 mL
